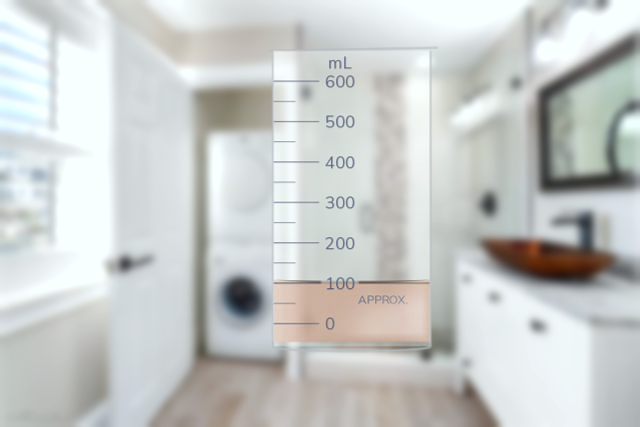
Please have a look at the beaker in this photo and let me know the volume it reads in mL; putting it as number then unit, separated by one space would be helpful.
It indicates 100 mL
